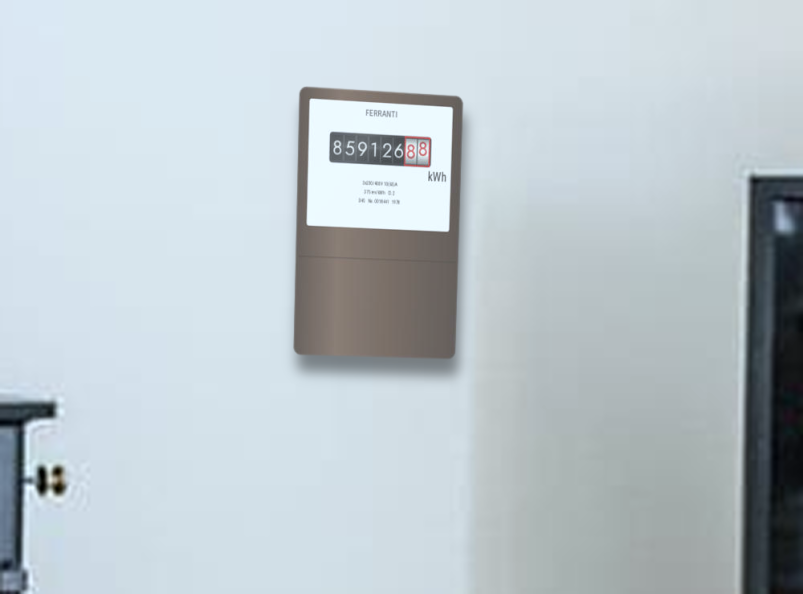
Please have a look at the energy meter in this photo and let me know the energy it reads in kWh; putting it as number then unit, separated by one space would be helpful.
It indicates 859126.88 kWh
